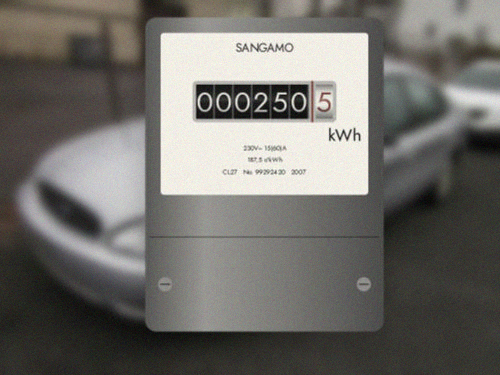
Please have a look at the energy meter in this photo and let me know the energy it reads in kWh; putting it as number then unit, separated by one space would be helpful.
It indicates 250.5 kWh
